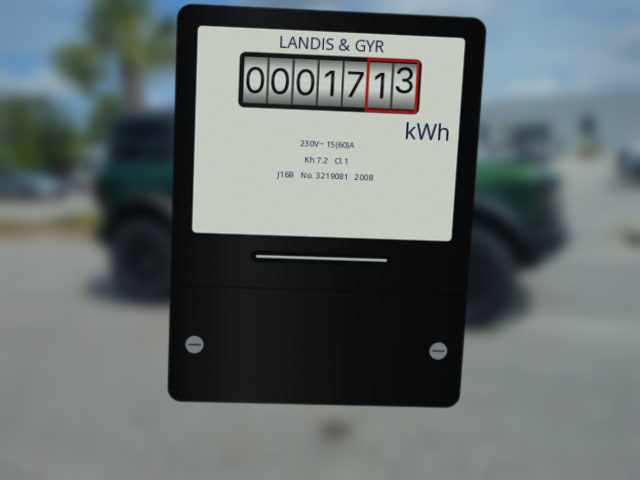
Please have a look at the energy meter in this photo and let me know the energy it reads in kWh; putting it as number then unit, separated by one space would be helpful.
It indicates 17.13 kWh
